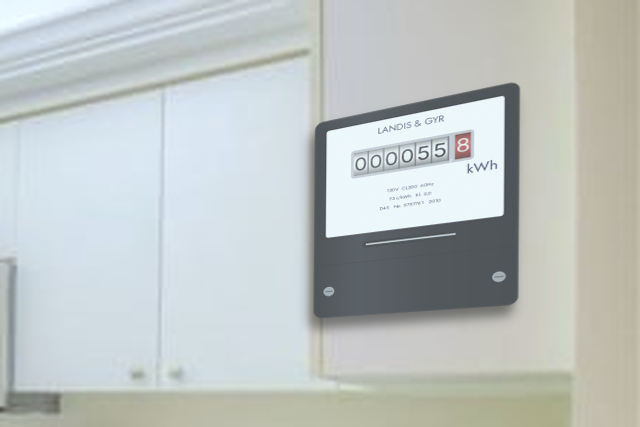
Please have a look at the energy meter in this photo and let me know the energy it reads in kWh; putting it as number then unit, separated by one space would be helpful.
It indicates 55.8 kWh
